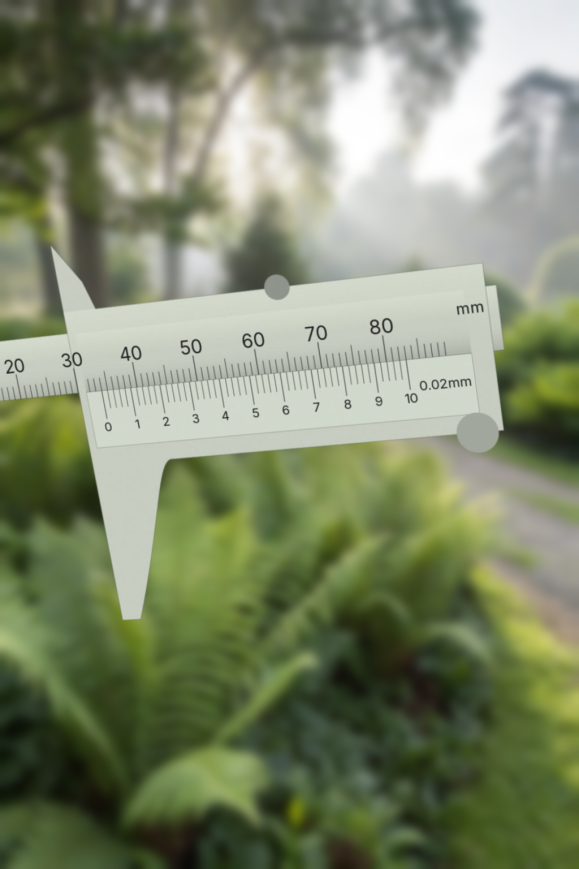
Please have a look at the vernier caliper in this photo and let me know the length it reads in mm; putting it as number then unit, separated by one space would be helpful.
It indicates 34.0 mm
